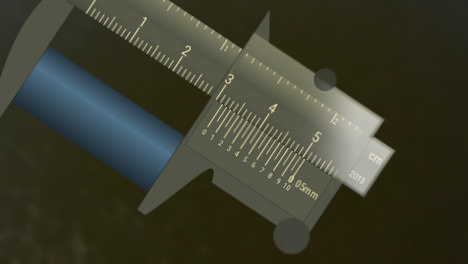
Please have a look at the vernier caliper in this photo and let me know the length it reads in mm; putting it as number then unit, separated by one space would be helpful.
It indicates 31.5 mm
